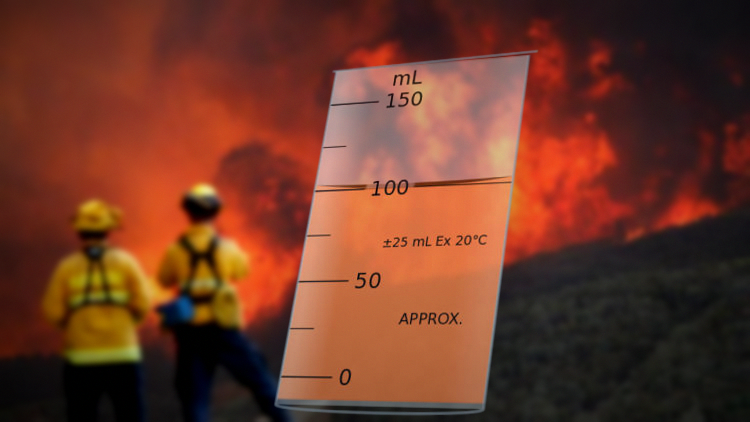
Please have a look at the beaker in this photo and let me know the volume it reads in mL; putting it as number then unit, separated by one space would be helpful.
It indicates 100 mL
